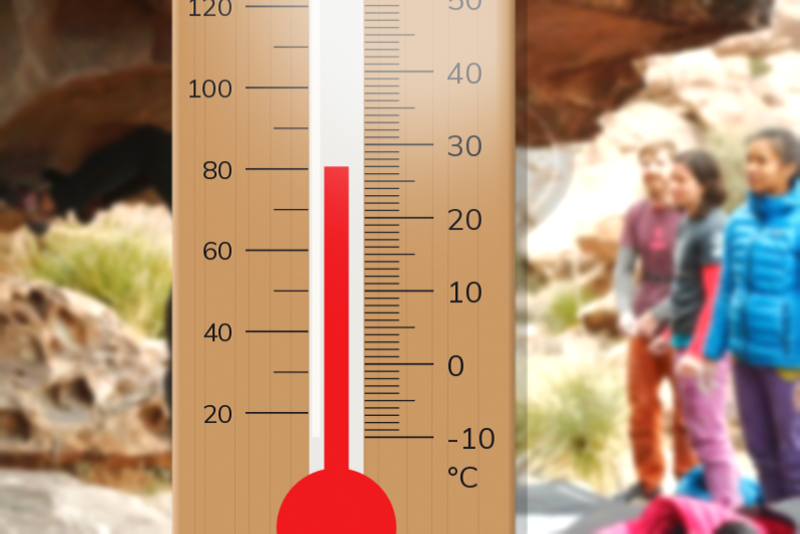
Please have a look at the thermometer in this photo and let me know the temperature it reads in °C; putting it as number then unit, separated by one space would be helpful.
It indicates 27 °C
